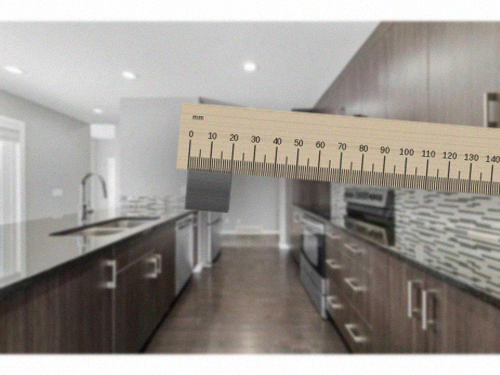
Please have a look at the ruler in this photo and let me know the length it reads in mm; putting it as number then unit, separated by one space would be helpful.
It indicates 20 mm
